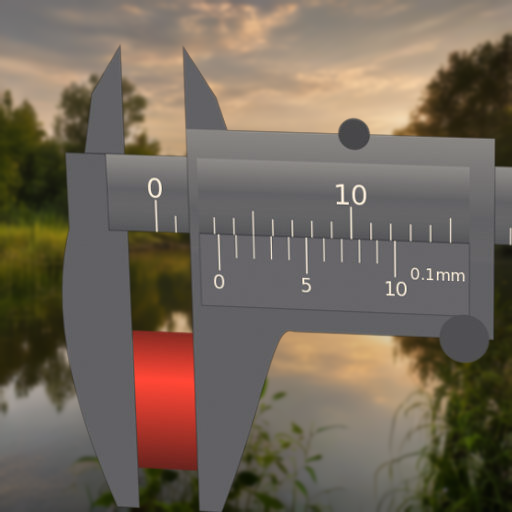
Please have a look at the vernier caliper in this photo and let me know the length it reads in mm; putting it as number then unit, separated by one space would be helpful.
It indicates 3.2 mm
